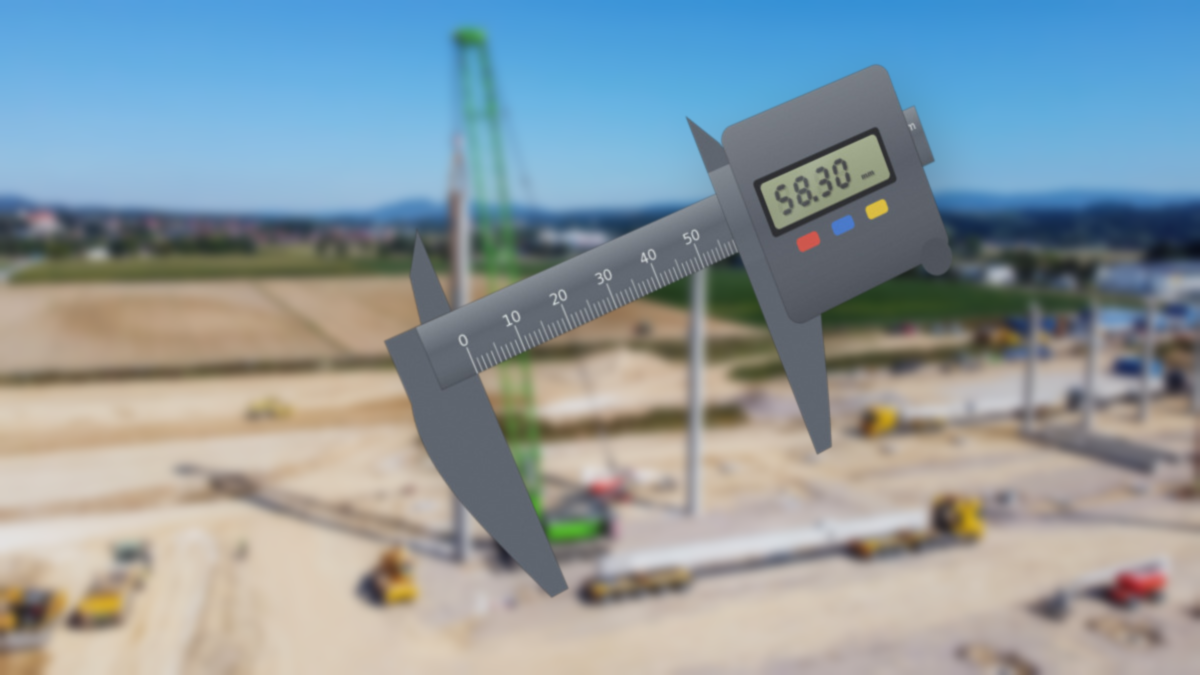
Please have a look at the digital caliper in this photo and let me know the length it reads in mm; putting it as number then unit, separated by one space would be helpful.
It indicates 58.30 mm
